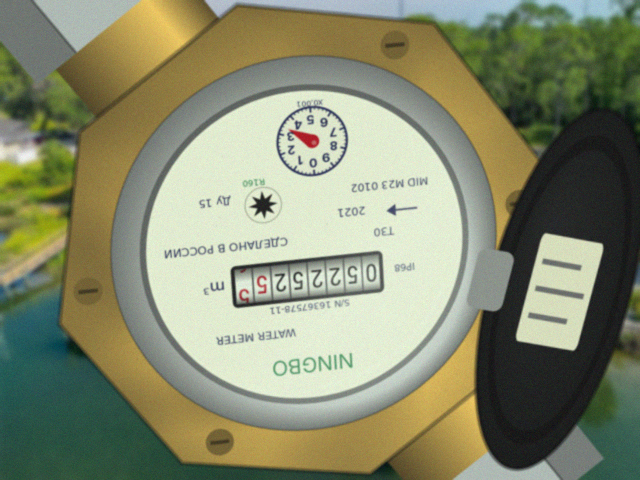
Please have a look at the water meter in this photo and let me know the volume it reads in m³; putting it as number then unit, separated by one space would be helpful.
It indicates 52252.553 m³
